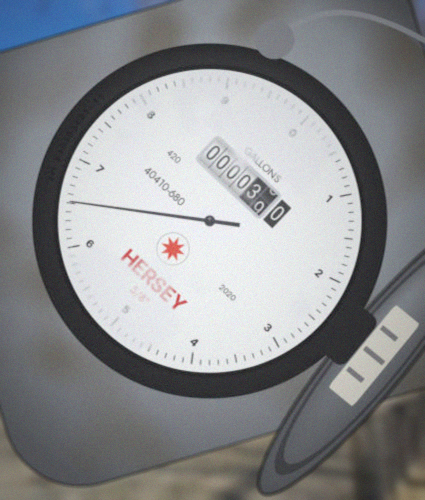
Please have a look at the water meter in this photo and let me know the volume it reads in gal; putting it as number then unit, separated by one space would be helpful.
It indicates 386.5 gal
